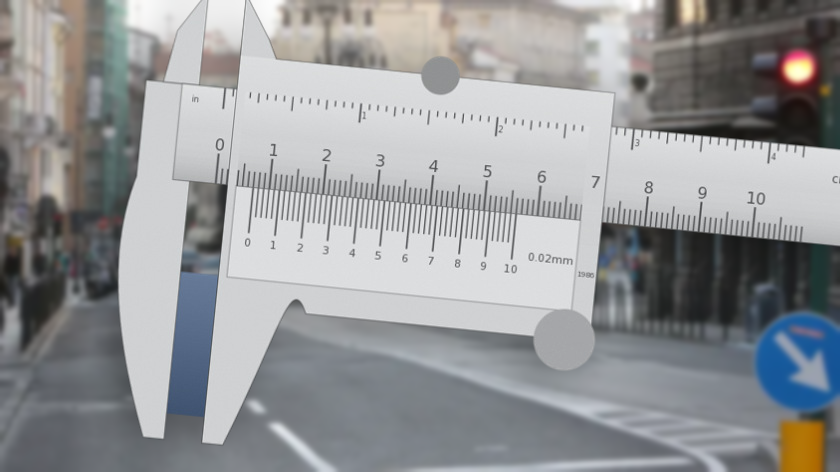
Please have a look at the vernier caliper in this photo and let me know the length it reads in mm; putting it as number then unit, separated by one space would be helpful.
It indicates 7.0 mm
